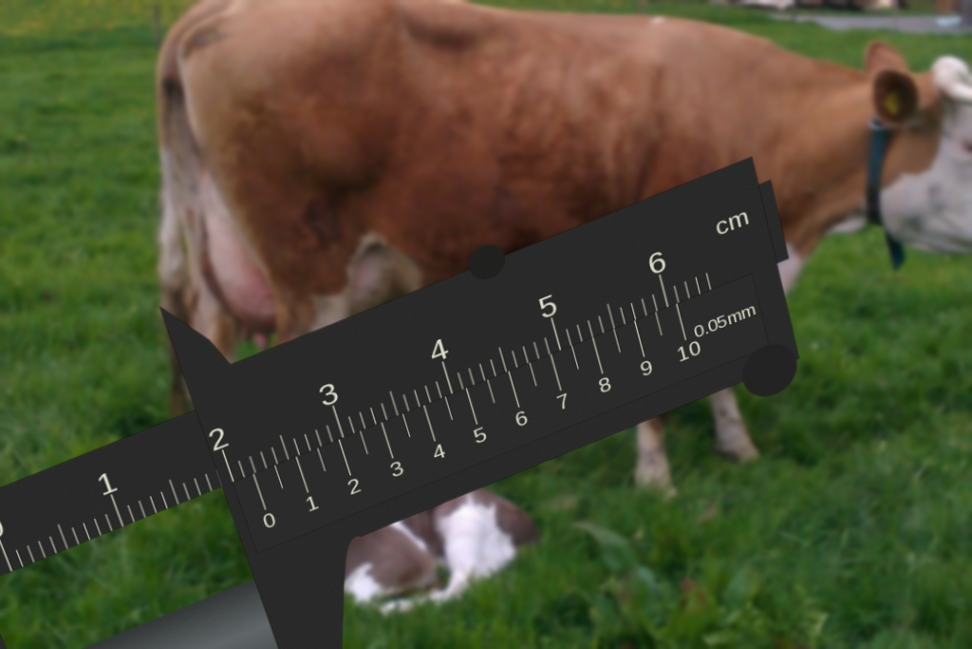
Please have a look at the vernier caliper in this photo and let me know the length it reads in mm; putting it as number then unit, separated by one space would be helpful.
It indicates 21.8 mm
